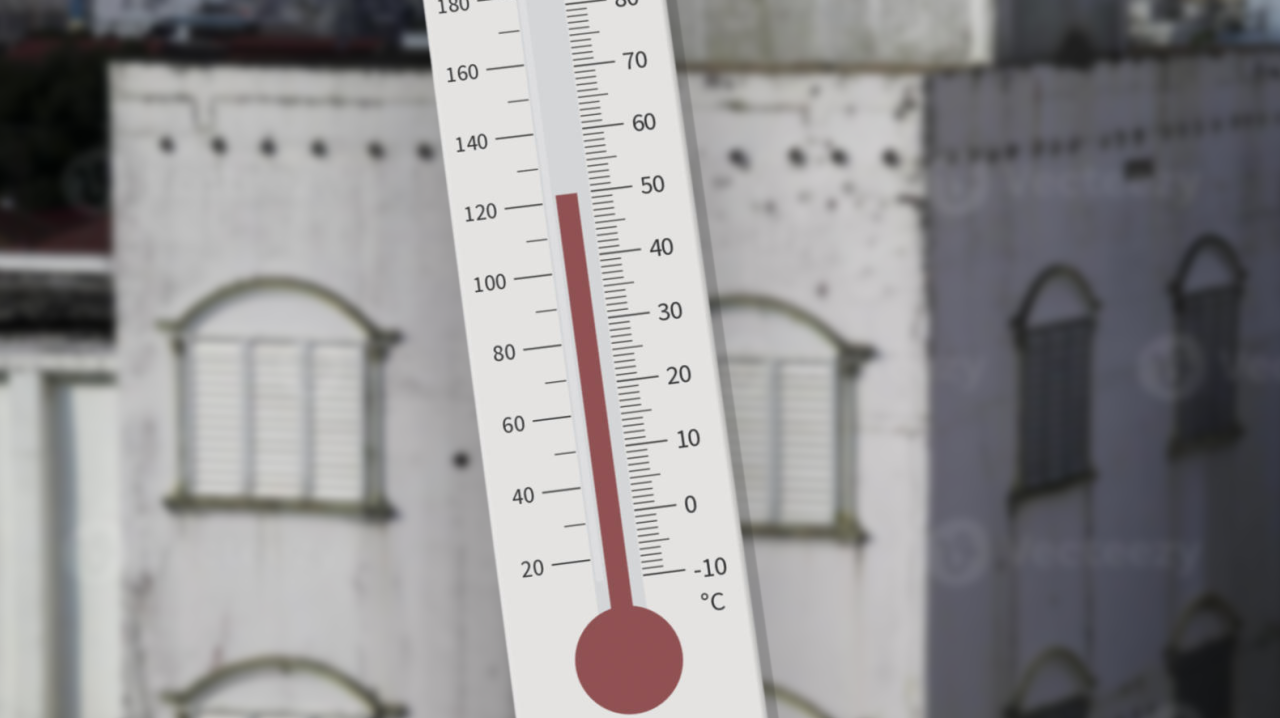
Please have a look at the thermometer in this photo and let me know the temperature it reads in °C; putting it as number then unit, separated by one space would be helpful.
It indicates 50 °C
